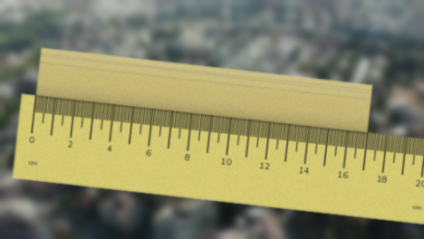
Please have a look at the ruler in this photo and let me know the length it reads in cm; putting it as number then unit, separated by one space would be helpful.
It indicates 17 cm
